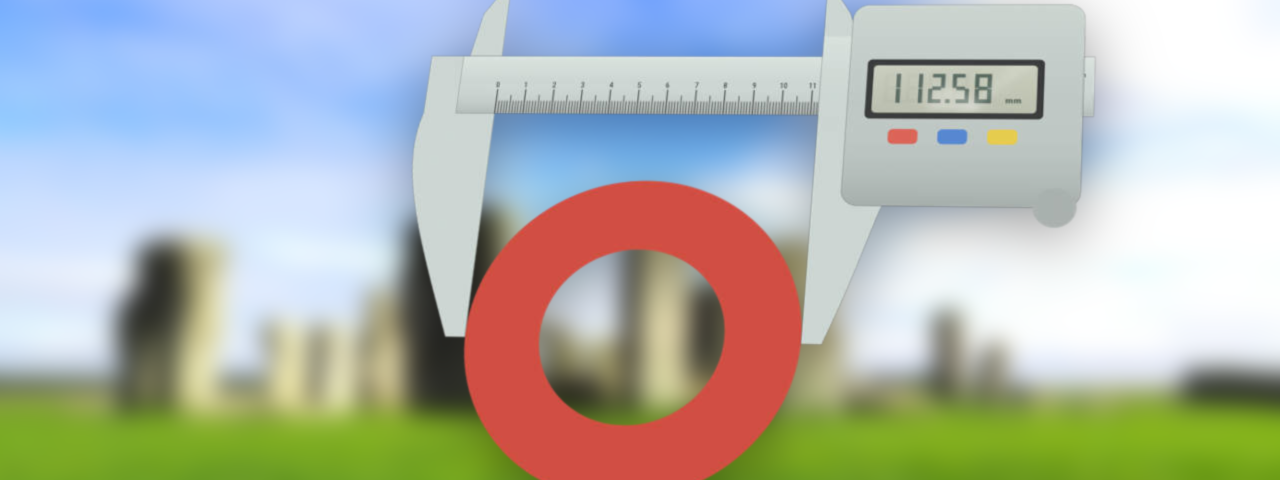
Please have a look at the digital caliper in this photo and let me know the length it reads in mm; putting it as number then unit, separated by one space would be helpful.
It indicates 112.58 mm
